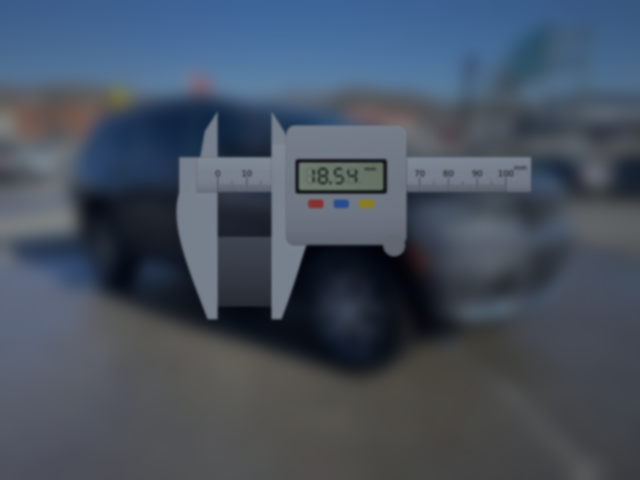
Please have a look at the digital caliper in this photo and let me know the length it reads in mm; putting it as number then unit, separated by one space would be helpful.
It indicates 18.54 mm
